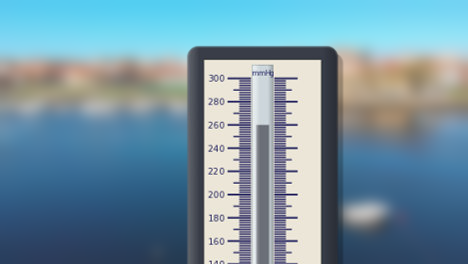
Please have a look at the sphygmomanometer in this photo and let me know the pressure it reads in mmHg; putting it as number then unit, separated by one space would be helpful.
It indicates 260 mmHg
